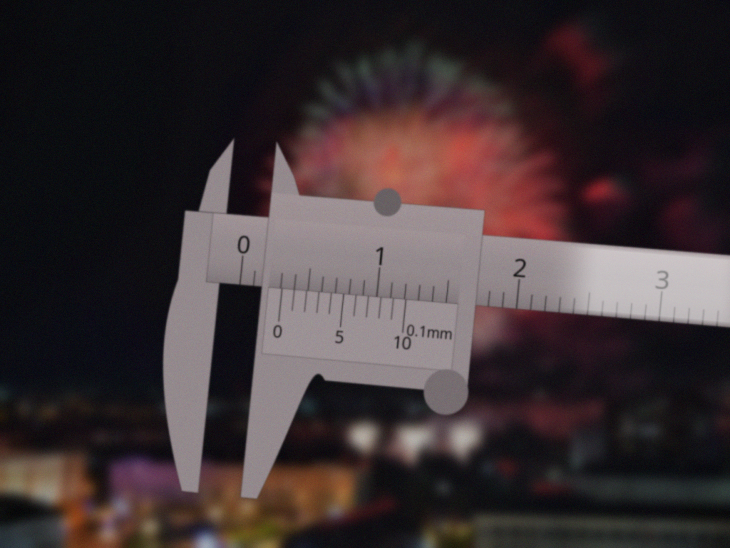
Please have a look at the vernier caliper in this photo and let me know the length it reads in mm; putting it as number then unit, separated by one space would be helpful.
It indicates 3.1 mm
